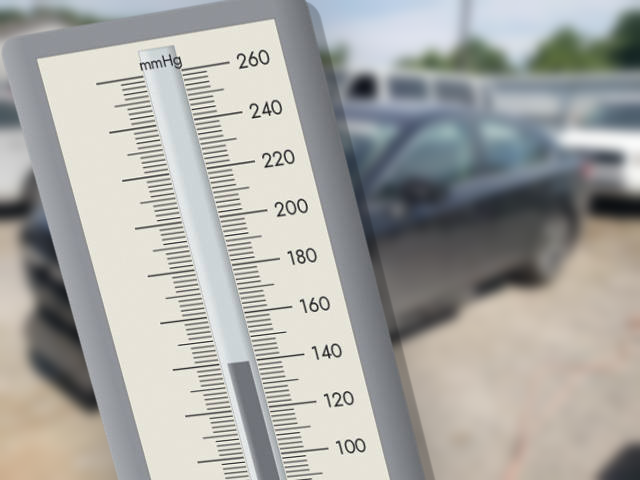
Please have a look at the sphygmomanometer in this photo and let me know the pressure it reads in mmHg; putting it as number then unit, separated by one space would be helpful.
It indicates 140 mmHg
